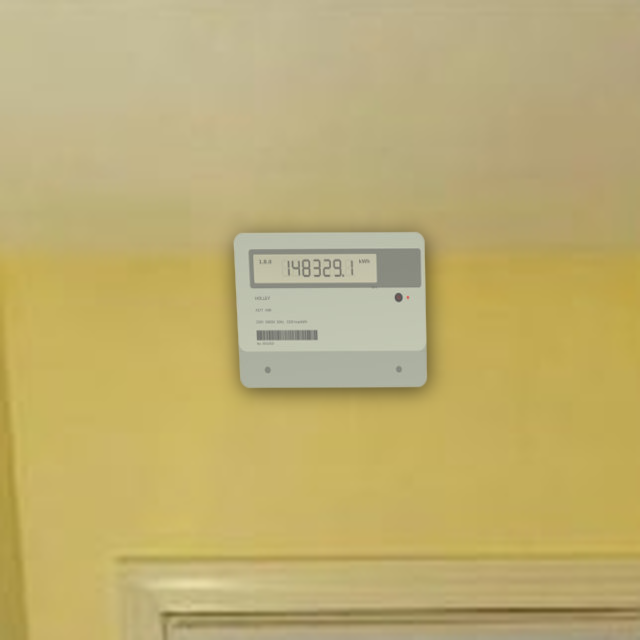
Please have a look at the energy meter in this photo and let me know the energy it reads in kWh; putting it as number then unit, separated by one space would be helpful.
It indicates 148329.1 kWh
